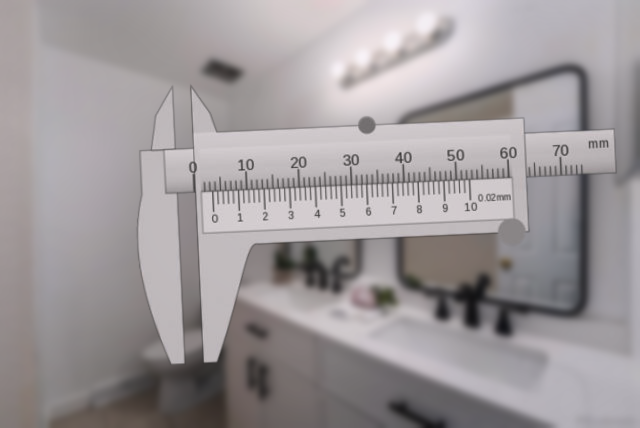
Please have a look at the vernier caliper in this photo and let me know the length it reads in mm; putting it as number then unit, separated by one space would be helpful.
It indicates 3.5 mm
